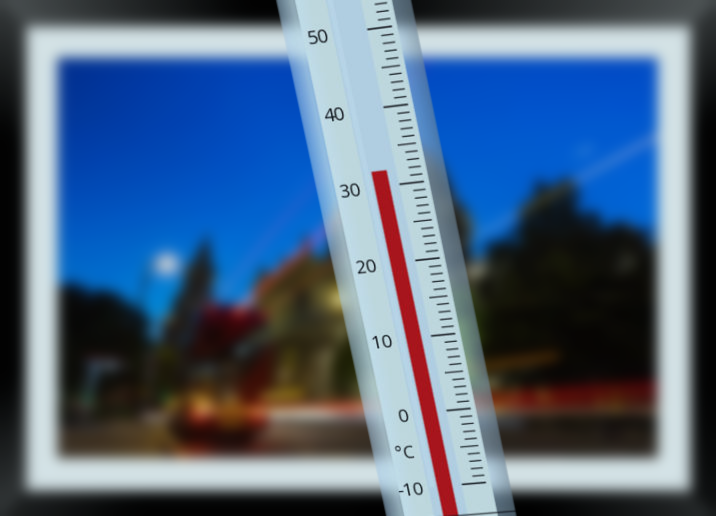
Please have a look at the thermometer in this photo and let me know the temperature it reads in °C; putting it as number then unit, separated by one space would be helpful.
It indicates 32 °C
